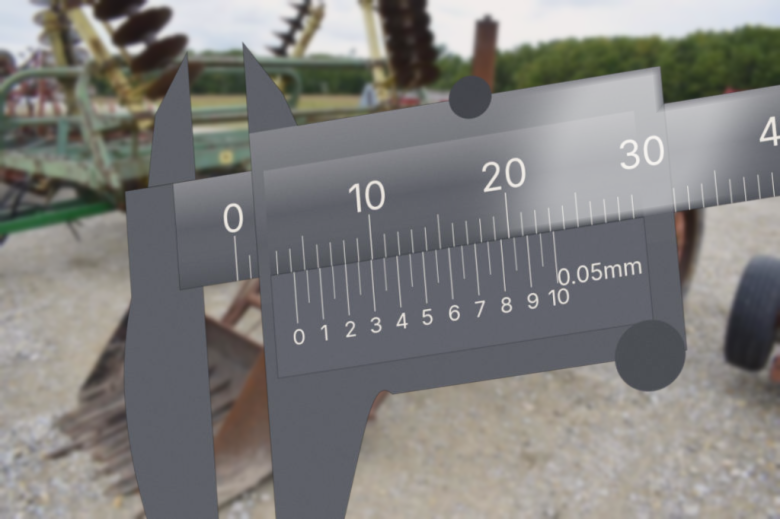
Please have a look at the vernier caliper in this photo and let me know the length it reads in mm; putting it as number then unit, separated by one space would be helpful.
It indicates 4.2 mm
